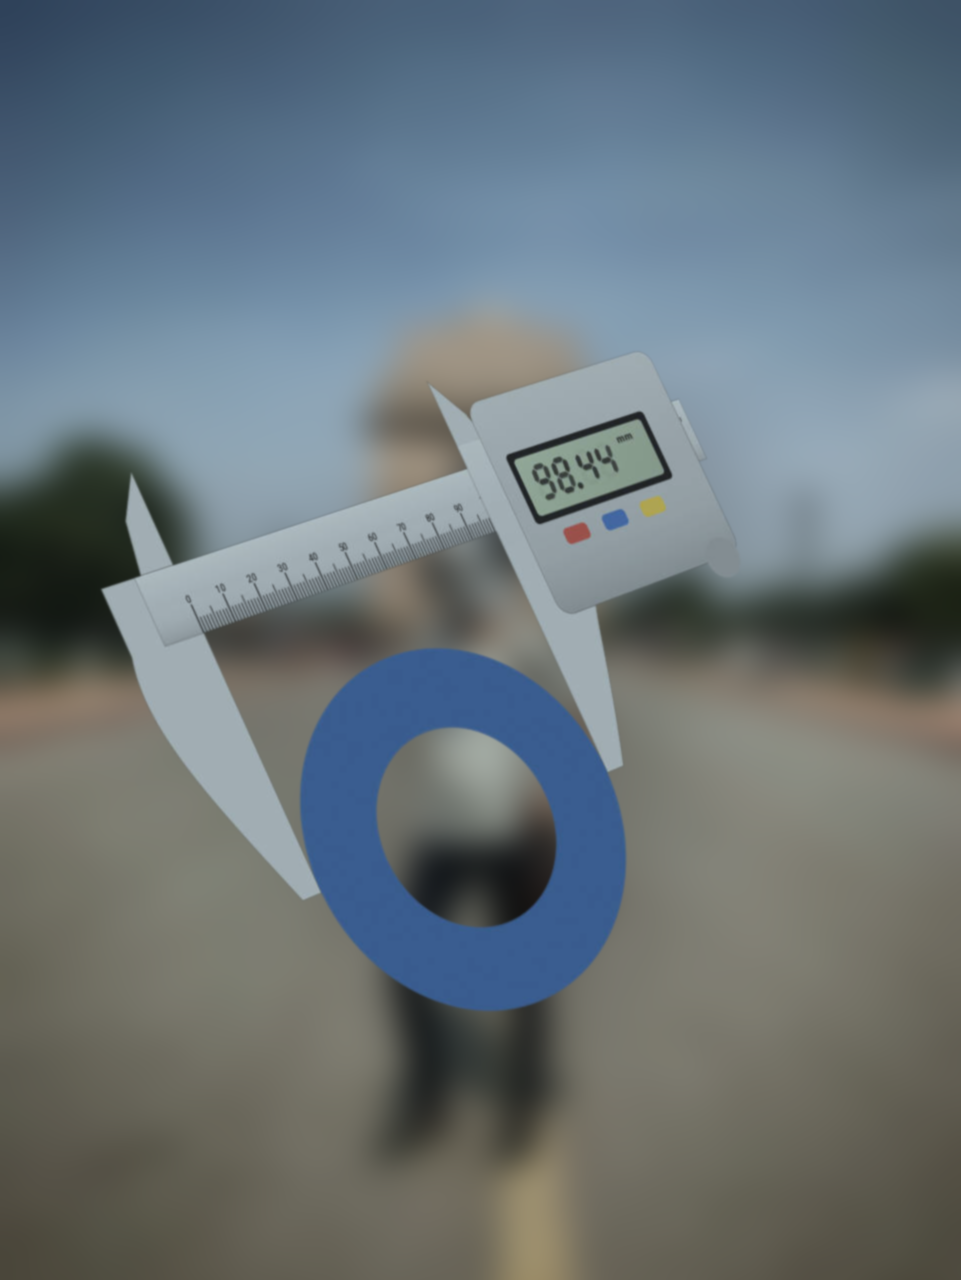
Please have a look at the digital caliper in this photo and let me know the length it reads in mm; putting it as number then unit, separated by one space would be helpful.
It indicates 98.44 mm
